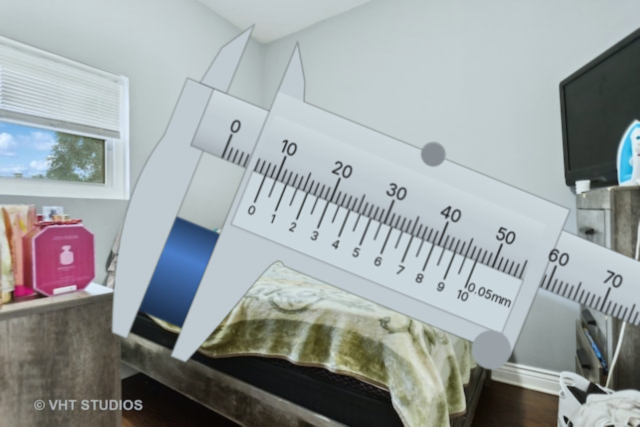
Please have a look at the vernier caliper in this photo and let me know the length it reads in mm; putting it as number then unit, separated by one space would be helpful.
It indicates 8.0 mm
